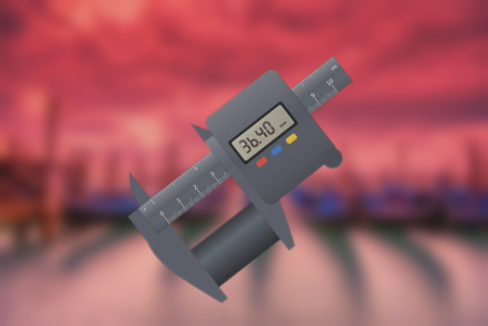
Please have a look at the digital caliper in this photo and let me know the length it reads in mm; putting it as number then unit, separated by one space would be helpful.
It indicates 36.40 mm
